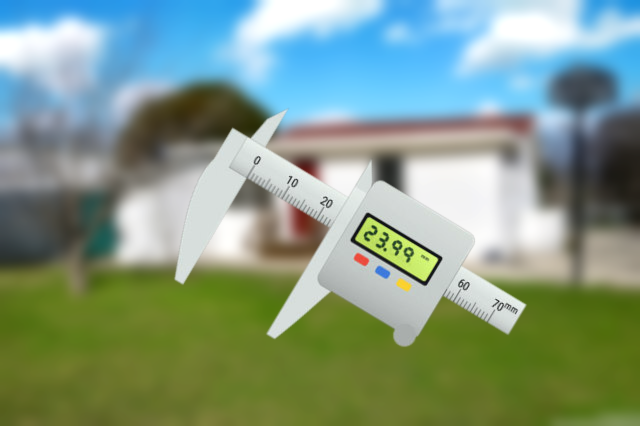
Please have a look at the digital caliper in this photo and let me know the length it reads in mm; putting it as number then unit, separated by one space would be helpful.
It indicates 23.99 mm
